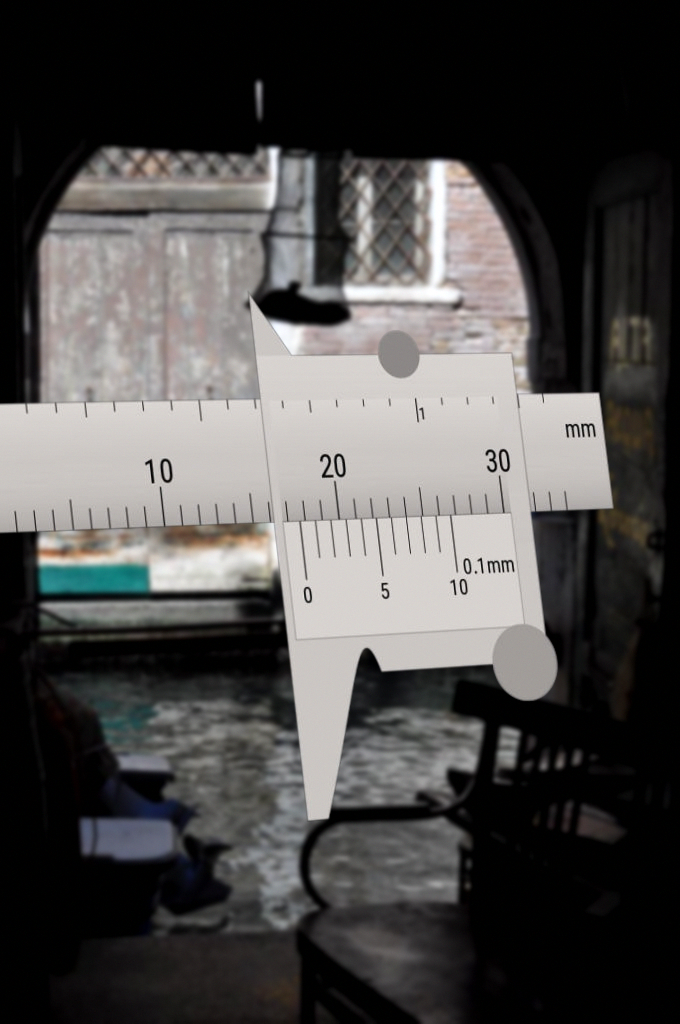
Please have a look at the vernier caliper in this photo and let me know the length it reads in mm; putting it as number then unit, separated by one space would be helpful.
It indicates 17.7 mm
